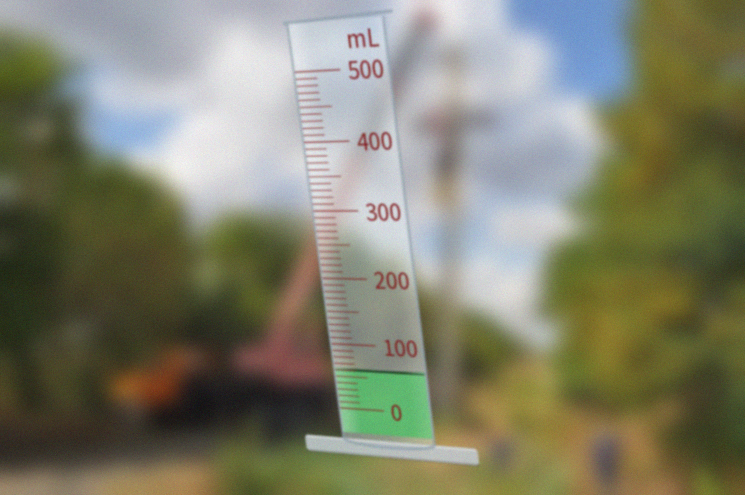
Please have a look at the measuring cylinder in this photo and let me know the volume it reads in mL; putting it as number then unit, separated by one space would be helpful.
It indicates 60 mL
